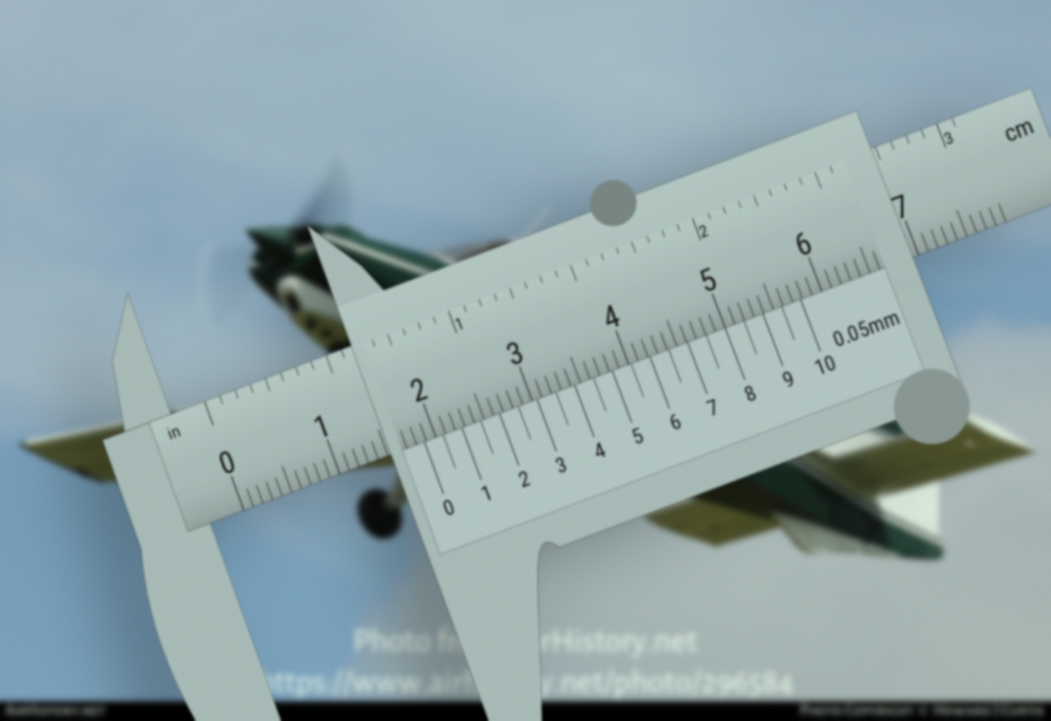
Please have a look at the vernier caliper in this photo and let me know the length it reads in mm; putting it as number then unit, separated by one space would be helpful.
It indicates 18.8 mm
